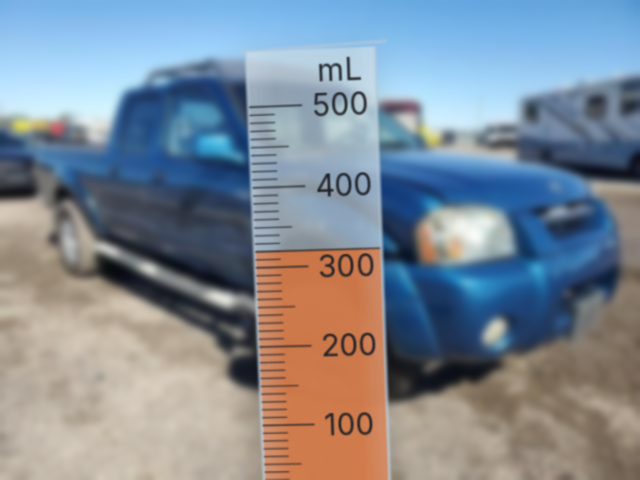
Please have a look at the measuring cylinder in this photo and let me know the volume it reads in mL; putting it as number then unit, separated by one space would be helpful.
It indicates 320 mL
